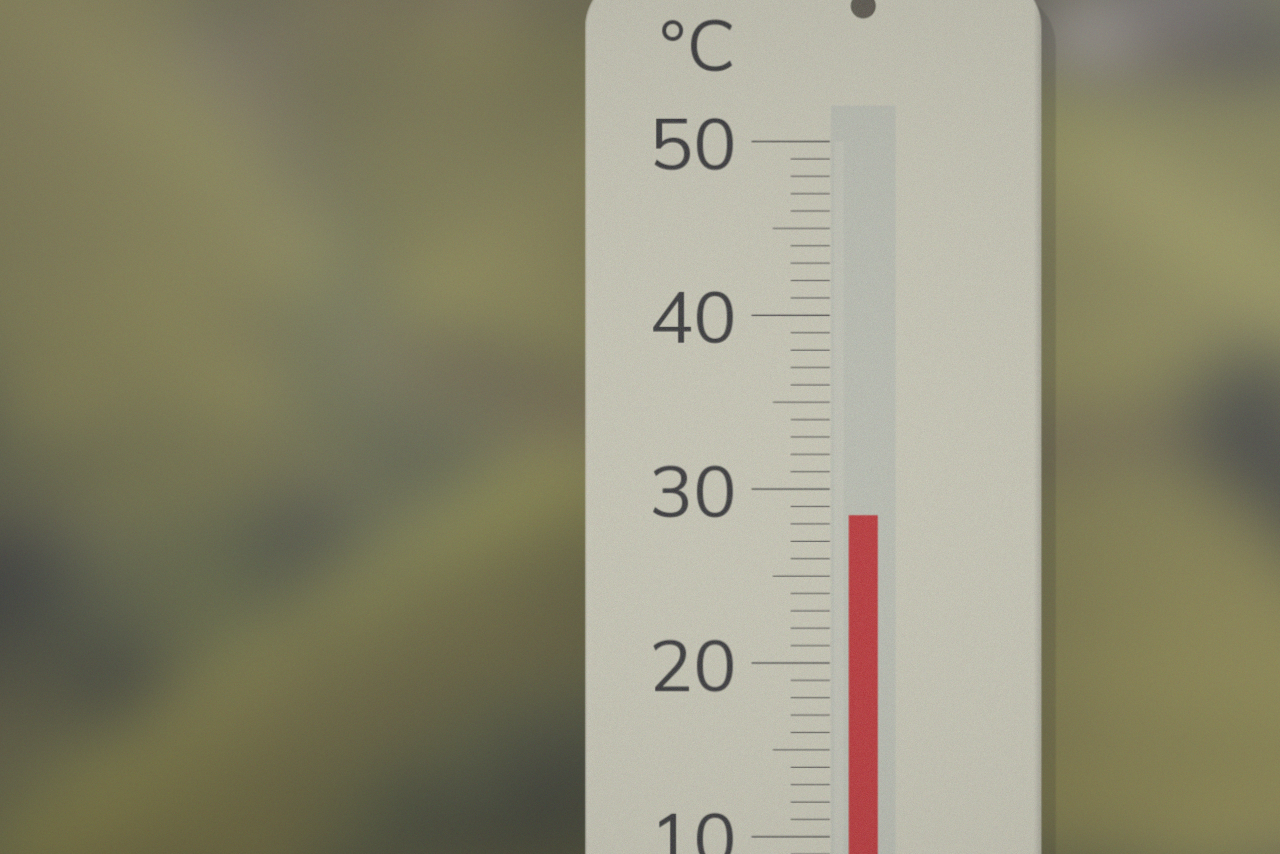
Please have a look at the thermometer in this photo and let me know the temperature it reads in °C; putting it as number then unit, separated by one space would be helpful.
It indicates 28.5 °C
